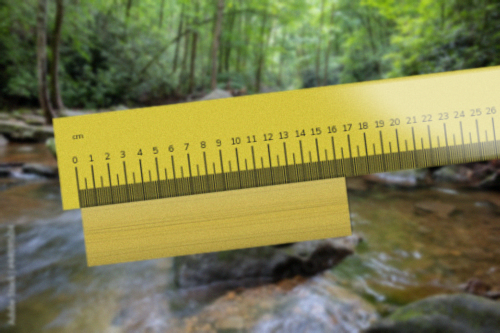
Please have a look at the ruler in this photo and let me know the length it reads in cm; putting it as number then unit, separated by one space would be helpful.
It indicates 16.5 cm
